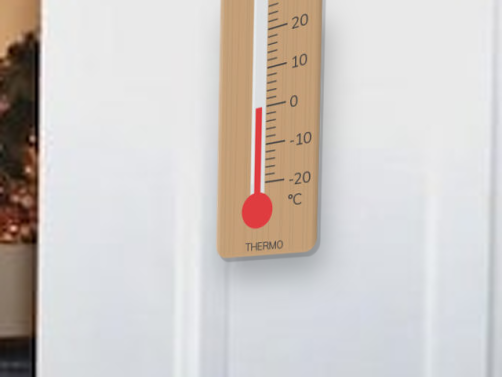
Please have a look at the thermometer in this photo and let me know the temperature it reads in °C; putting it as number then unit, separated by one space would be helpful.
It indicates 0 °C
